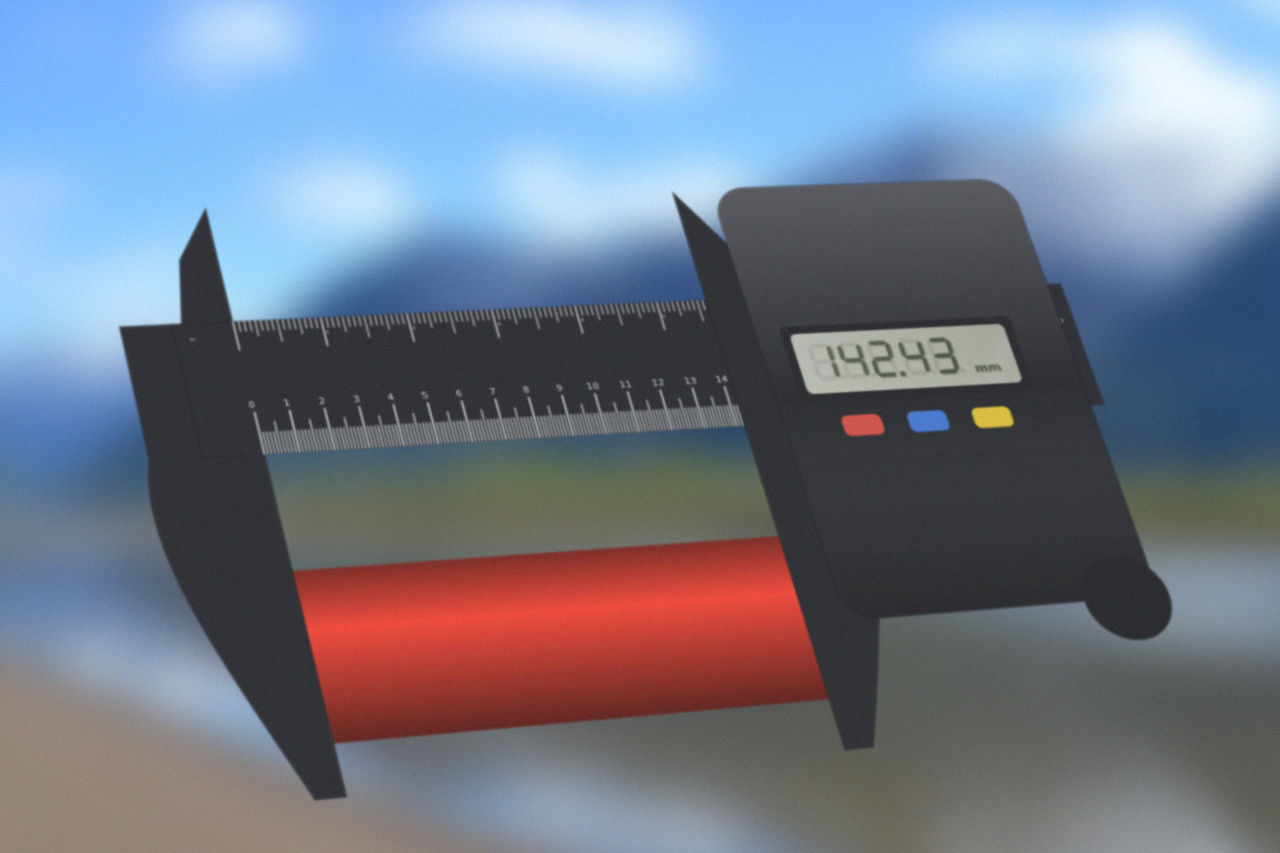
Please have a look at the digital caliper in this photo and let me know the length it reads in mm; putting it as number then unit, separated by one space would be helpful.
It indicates 142.43 mm
